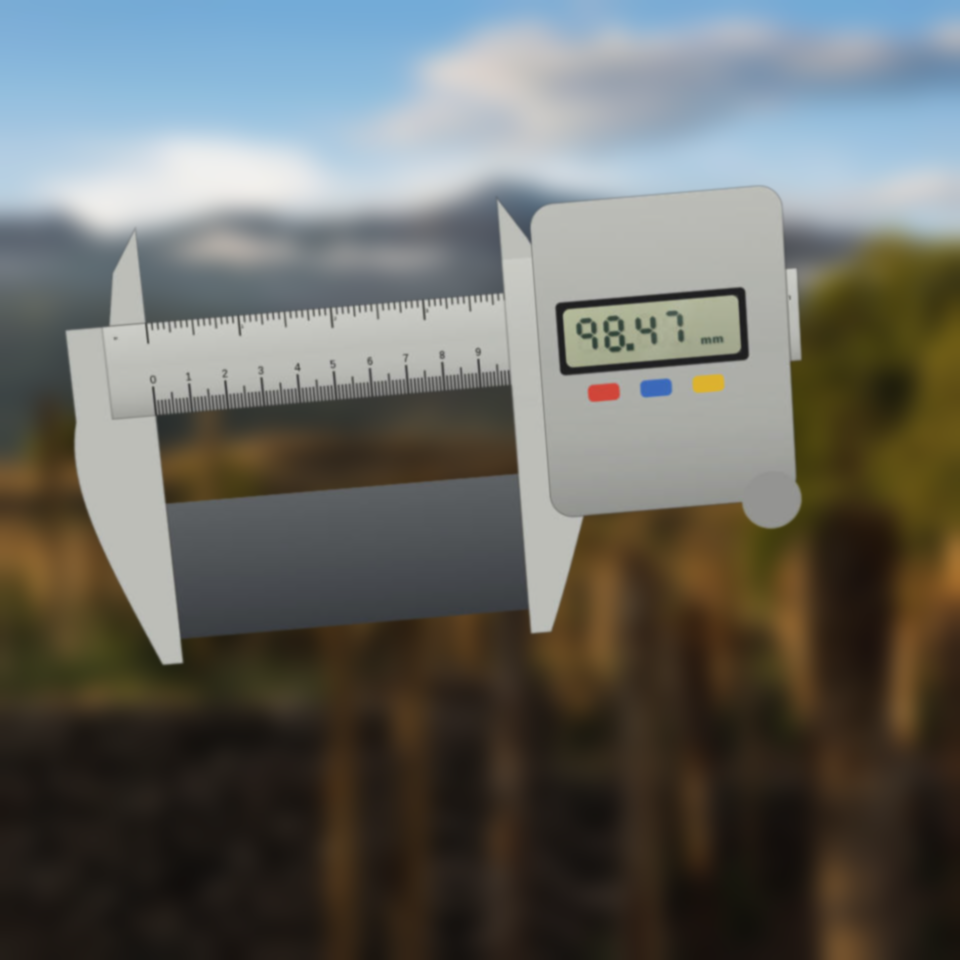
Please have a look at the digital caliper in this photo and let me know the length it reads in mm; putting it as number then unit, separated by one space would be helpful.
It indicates 98.47 mm
